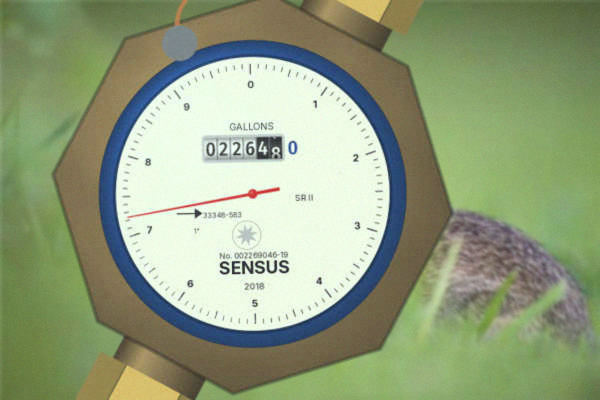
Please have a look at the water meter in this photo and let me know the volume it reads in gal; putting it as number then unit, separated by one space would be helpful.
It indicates 226477.2 gal
